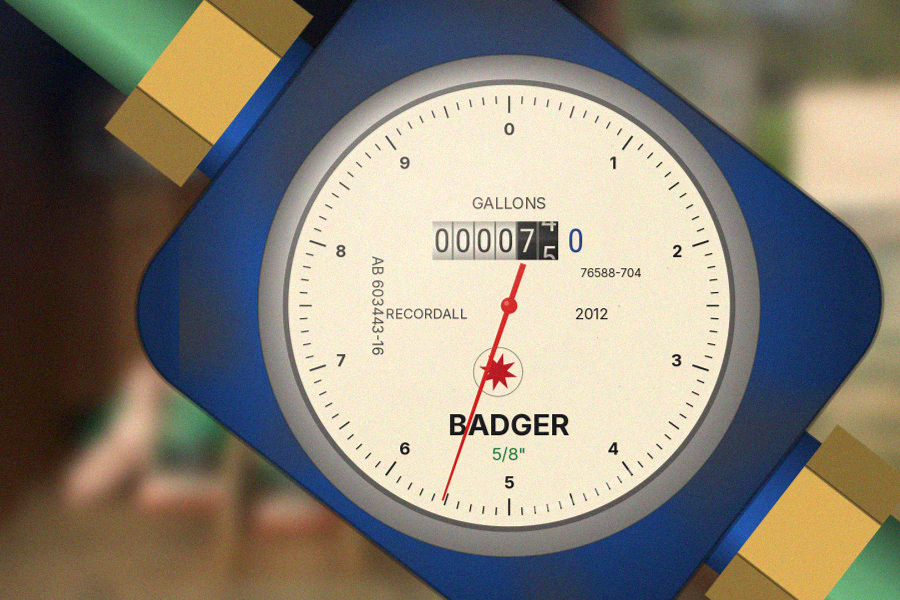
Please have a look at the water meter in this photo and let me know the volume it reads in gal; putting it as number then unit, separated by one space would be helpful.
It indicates 745.5 gal
